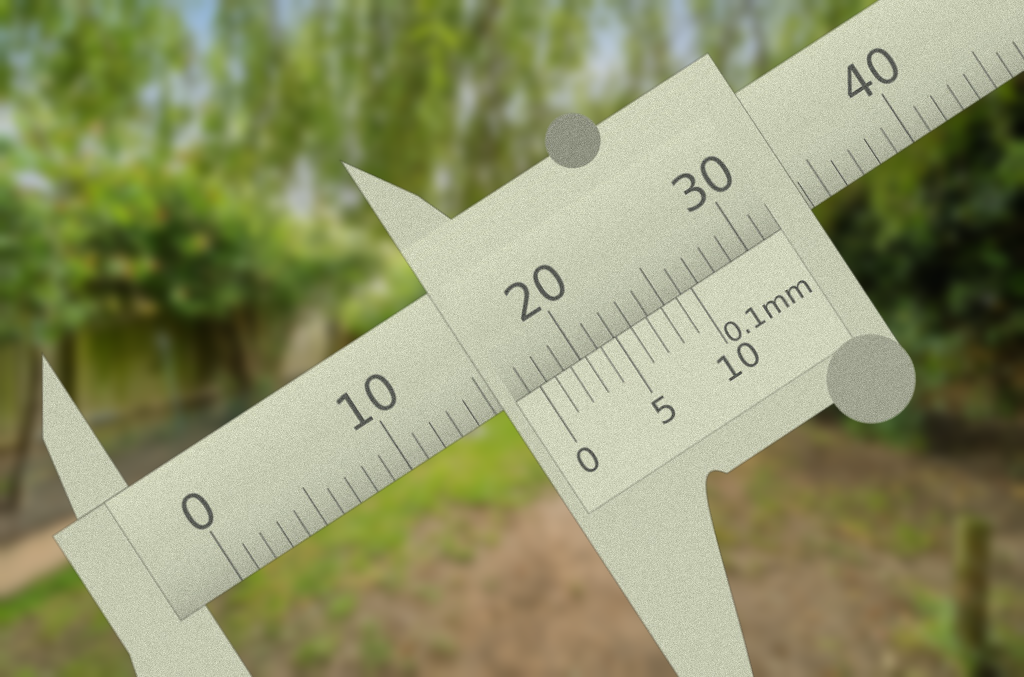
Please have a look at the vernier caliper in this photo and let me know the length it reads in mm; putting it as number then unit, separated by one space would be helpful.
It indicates 17.6 mm
